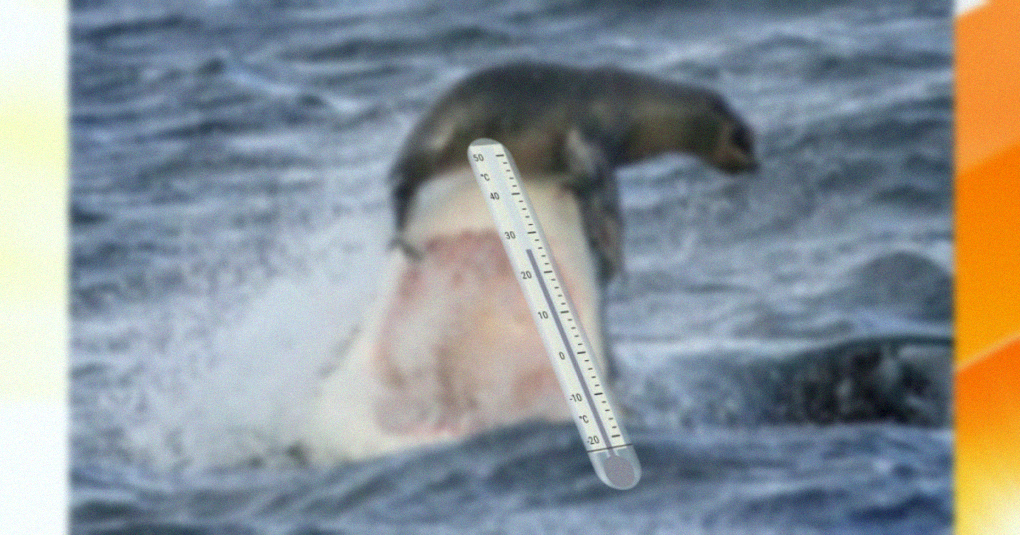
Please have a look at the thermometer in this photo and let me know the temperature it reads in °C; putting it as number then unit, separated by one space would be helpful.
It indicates 26 °C
